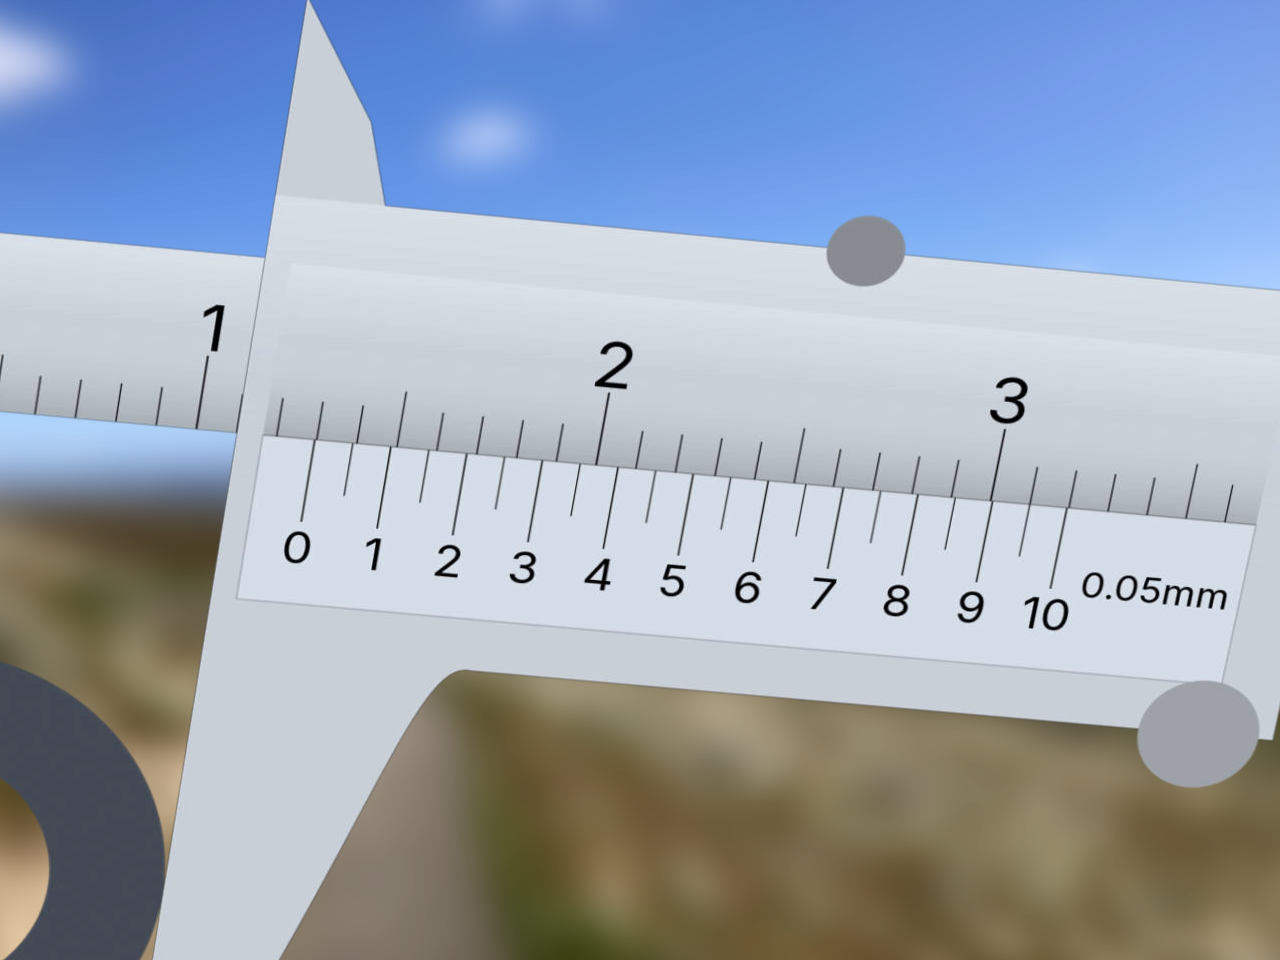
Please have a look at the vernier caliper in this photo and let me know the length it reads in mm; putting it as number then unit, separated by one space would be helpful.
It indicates 12.95 mm
